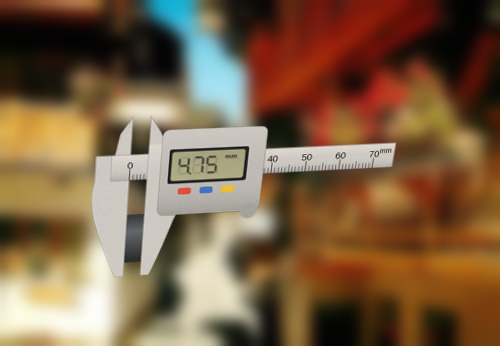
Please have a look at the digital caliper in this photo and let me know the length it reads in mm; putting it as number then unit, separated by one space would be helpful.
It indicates 4.75 mm
